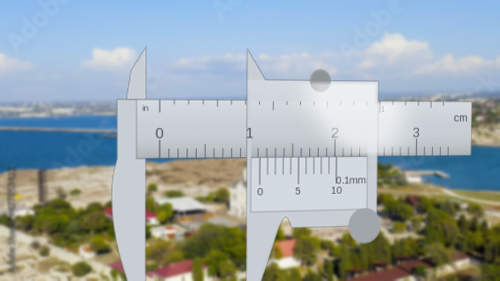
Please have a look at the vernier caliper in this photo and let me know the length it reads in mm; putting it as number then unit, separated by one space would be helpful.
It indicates 11.2 mm
